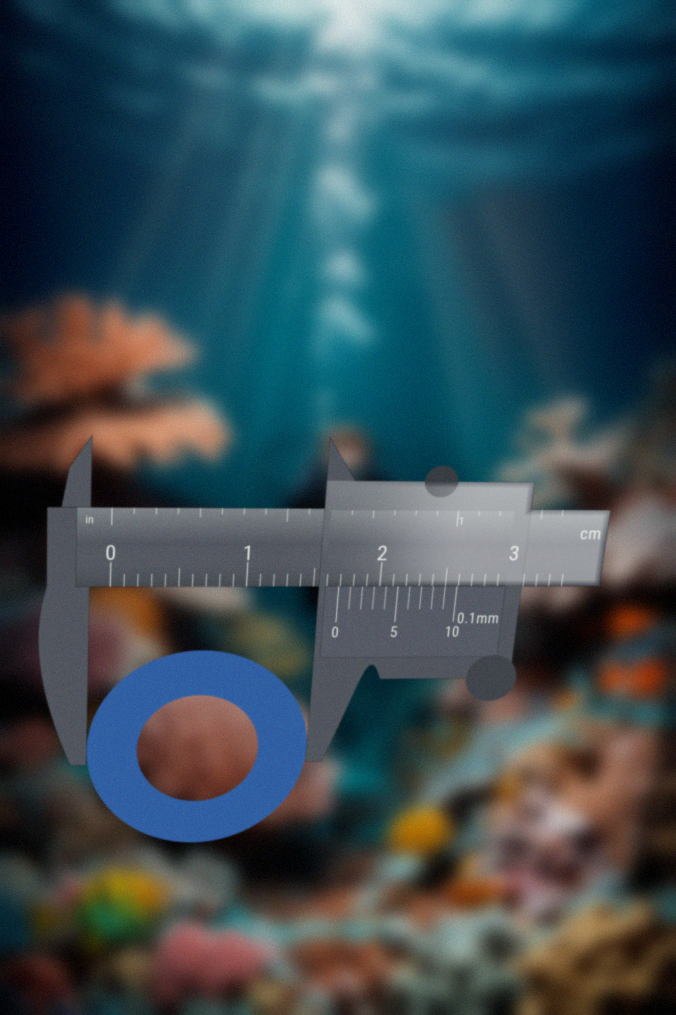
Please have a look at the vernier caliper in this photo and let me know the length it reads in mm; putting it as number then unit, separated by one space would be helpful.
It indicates 16.9 mm
